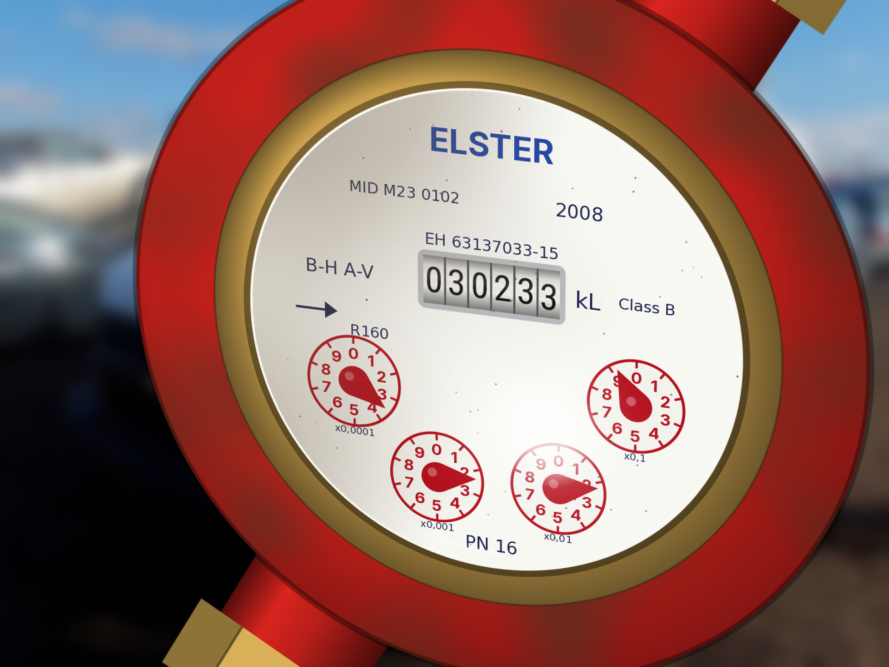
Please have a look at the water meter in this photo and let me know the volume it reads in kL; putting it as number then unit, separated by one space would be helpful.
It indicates 30232.9223 kL
